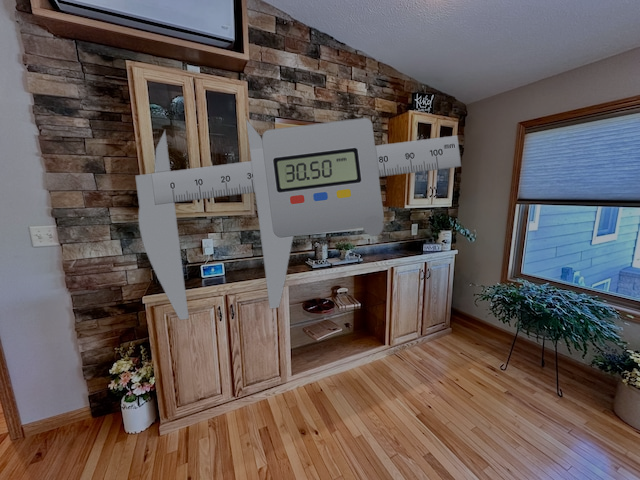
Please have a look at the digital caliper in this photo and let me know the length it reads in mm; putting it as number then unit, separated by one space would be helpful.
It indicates 30.50 mm
